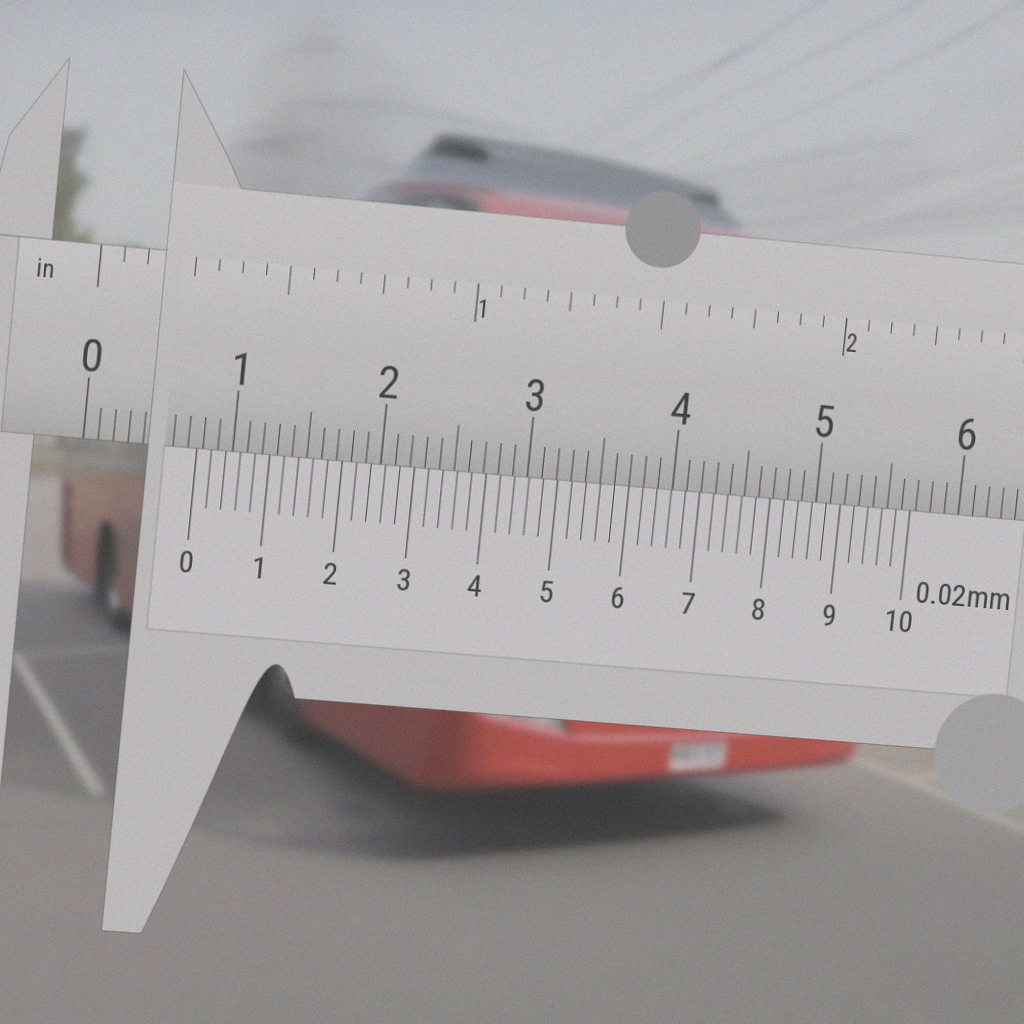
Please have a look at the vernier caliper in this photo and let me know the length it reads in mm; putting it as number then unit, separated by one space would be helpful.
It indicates 7.6 mm
